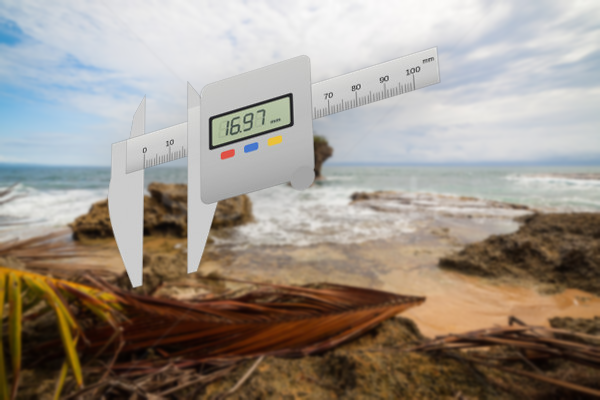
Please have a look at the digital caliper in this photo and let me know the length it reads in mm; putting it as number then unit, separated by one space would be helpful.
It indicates 16.97 mm
